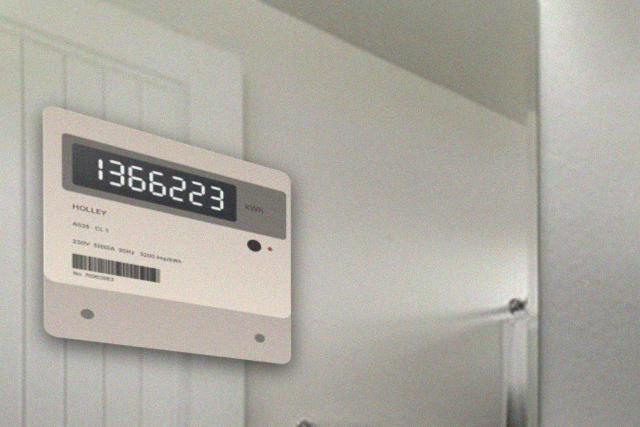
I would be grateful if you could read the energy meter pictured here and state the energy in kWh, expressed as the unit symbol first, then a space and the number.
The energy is kWh 1366223
